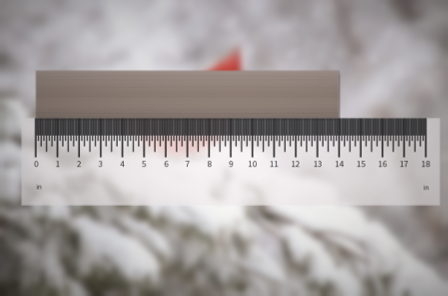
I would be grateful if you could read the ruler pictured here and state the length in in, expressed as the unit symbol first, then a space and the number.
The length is in 14
